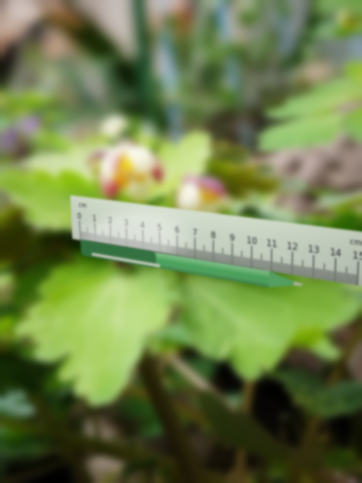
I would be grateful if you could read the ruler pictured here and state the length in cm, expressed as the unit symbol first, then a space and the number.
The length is cm 12.5
